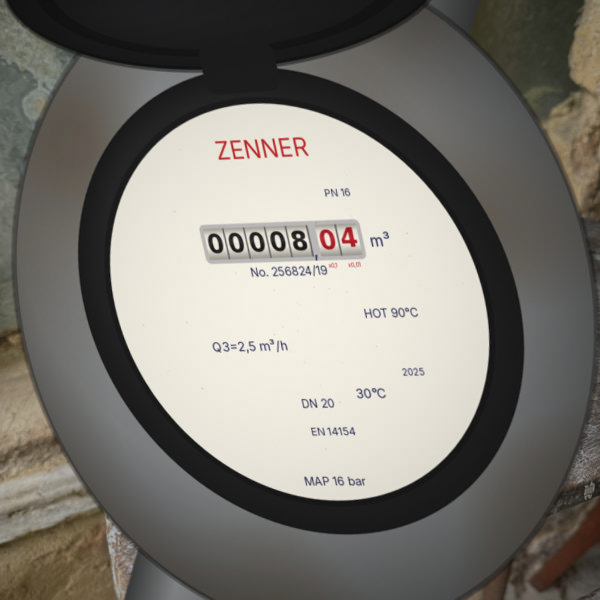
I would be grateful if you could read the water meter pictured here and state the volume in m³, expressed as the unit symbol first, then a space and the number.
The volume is m³ 8.04
